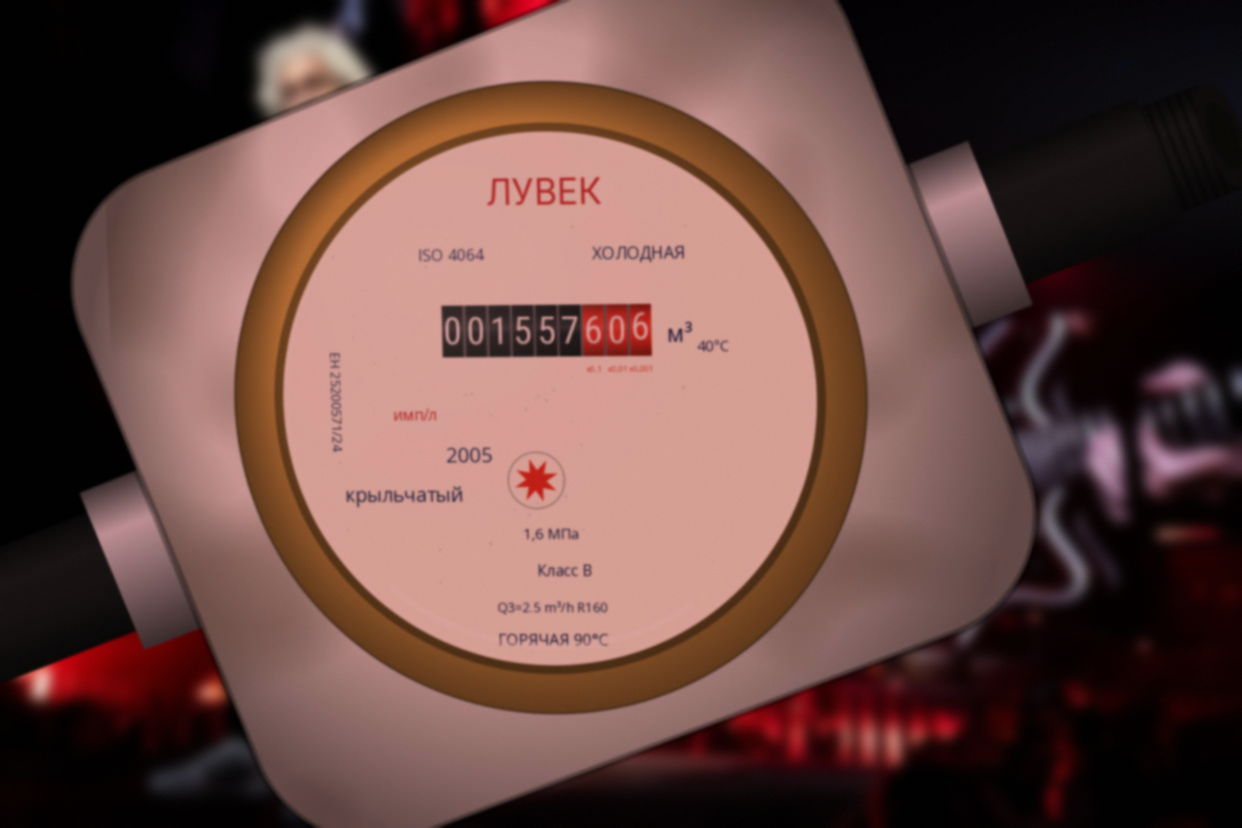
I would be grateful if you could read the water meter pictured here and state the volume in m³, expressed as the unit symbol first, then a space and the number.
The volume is m³ 1557.606
